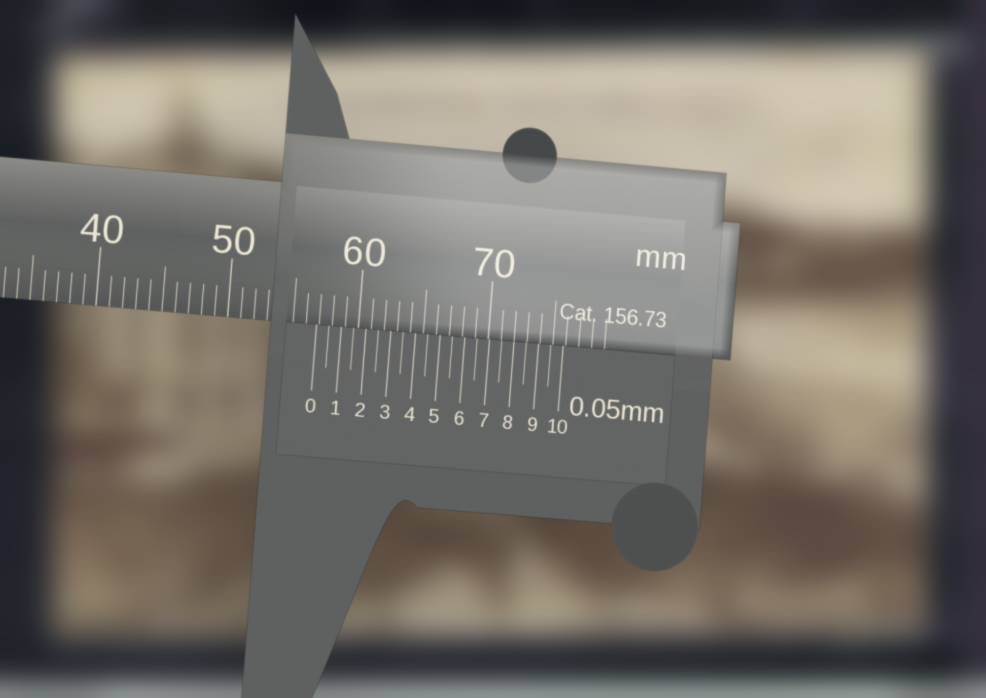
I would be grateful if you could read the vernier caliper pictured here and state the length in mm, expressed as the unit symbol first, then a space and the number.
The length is mm 56.8
